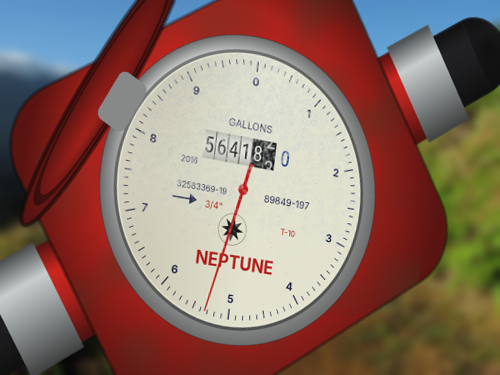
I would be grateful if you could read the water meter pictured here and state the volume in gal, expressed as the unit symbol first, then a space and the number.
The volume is gal 5641825.3
